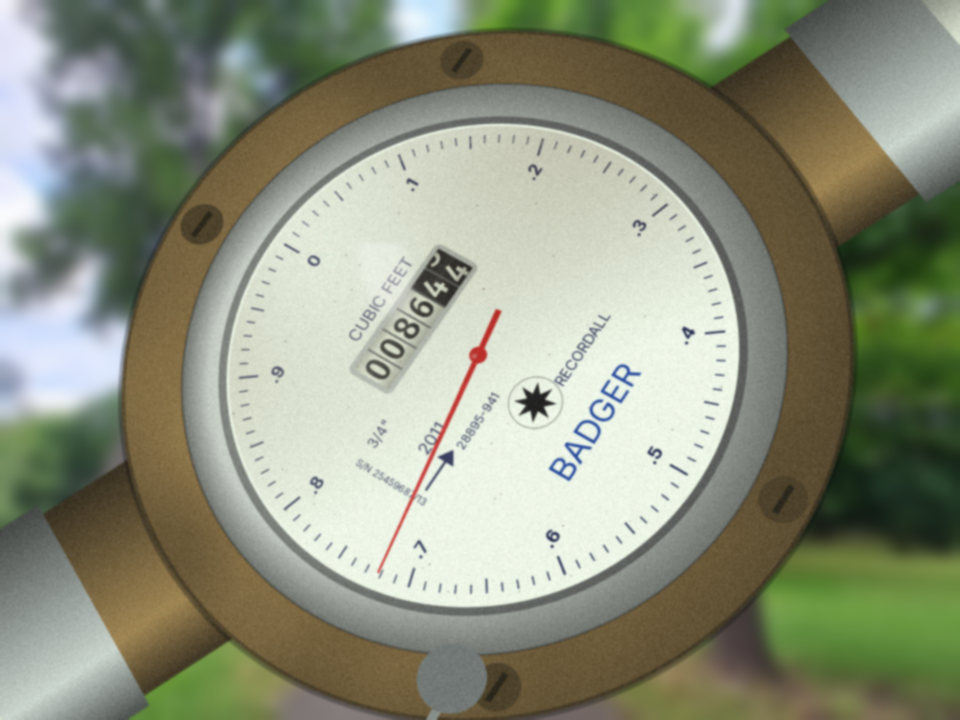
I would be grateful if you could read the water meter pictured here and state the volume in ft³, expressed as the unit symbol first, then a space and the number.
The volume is ft³ 8643.72
